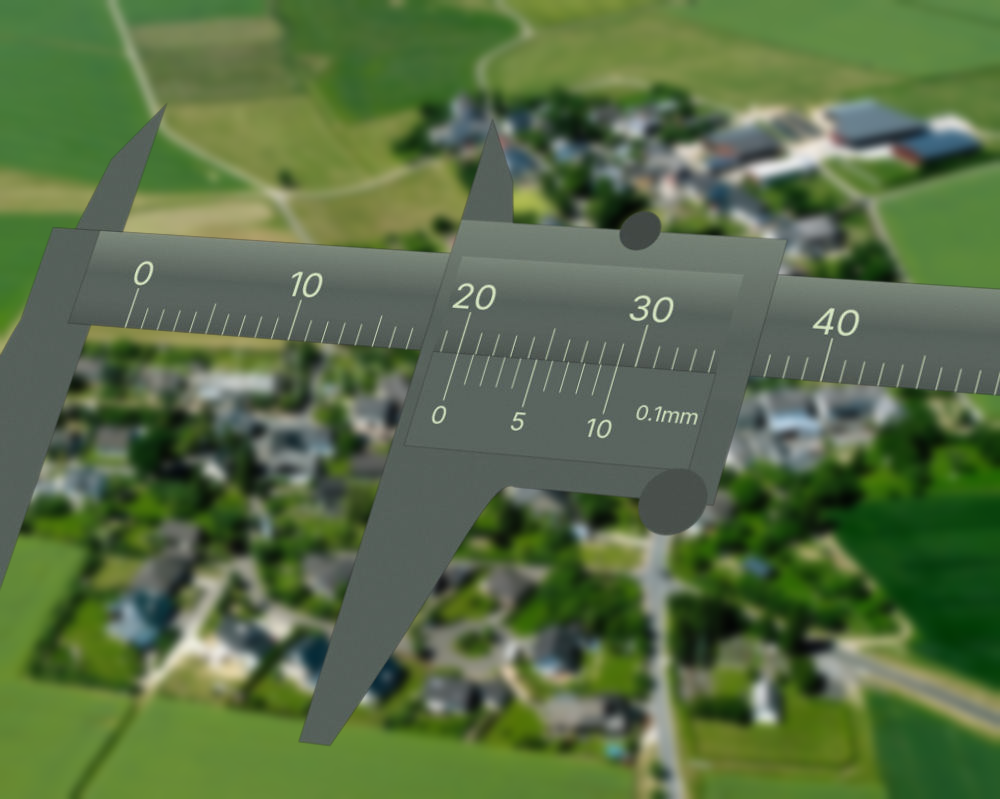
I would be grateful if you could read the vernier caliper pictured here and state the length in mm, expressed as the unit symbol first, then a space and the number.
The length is mm 20.0
